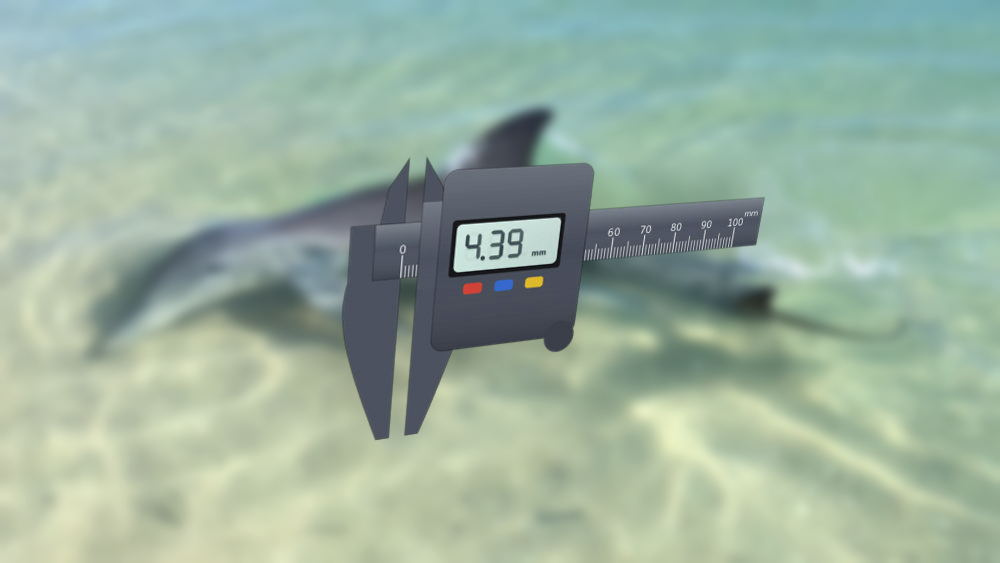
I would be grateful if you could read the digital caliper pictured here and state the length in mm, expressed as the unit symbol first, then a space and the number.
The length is mm 4.39
